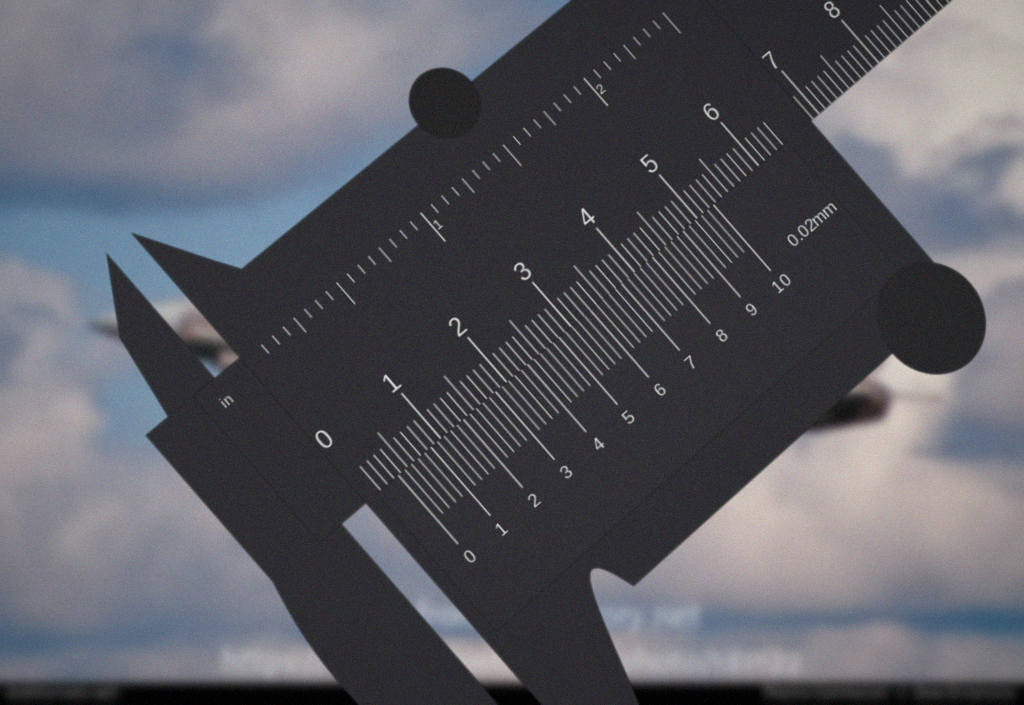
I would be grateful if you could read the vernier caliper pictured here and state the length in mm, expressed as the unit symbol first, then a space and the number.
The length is mm 3.6
